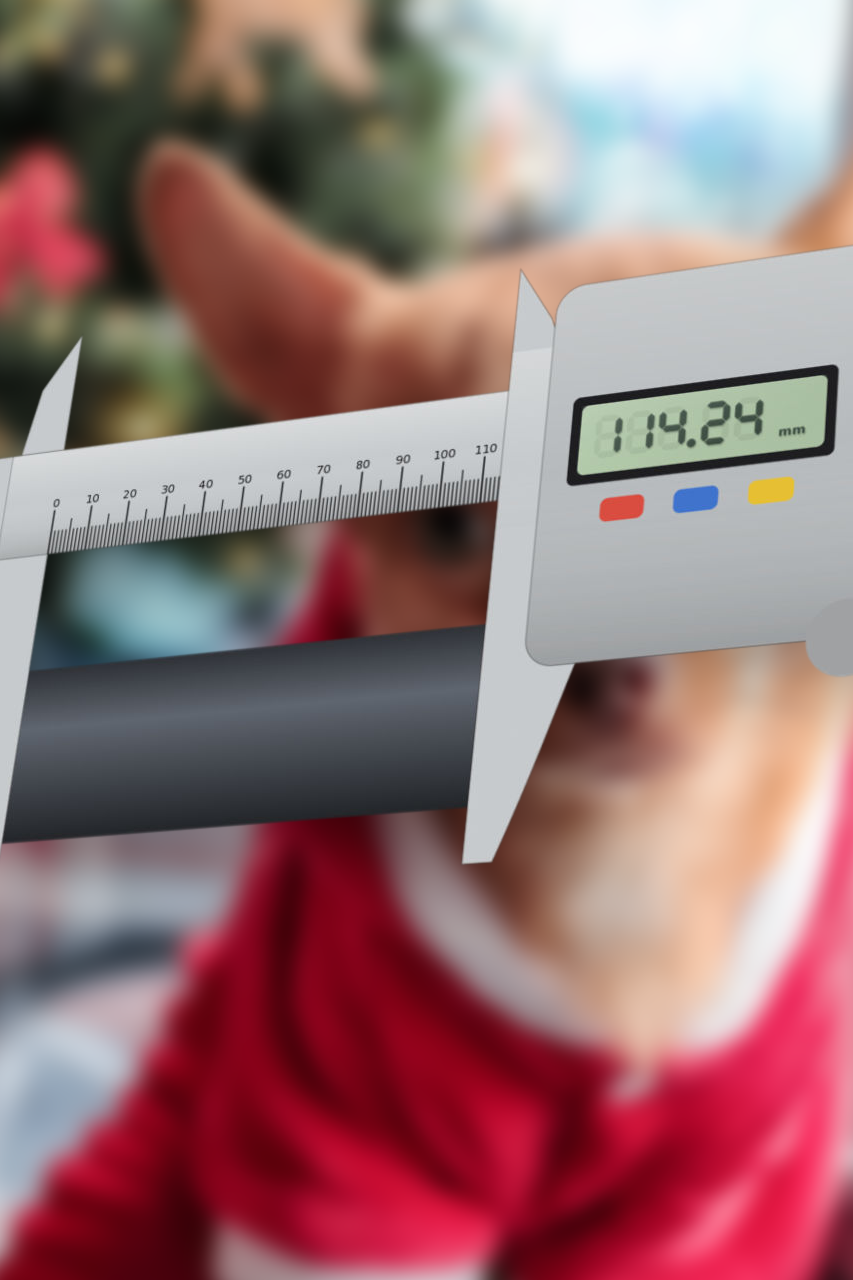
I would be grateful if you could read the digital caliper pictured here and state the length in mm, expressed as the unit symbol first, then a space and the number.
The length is mm 114.24
